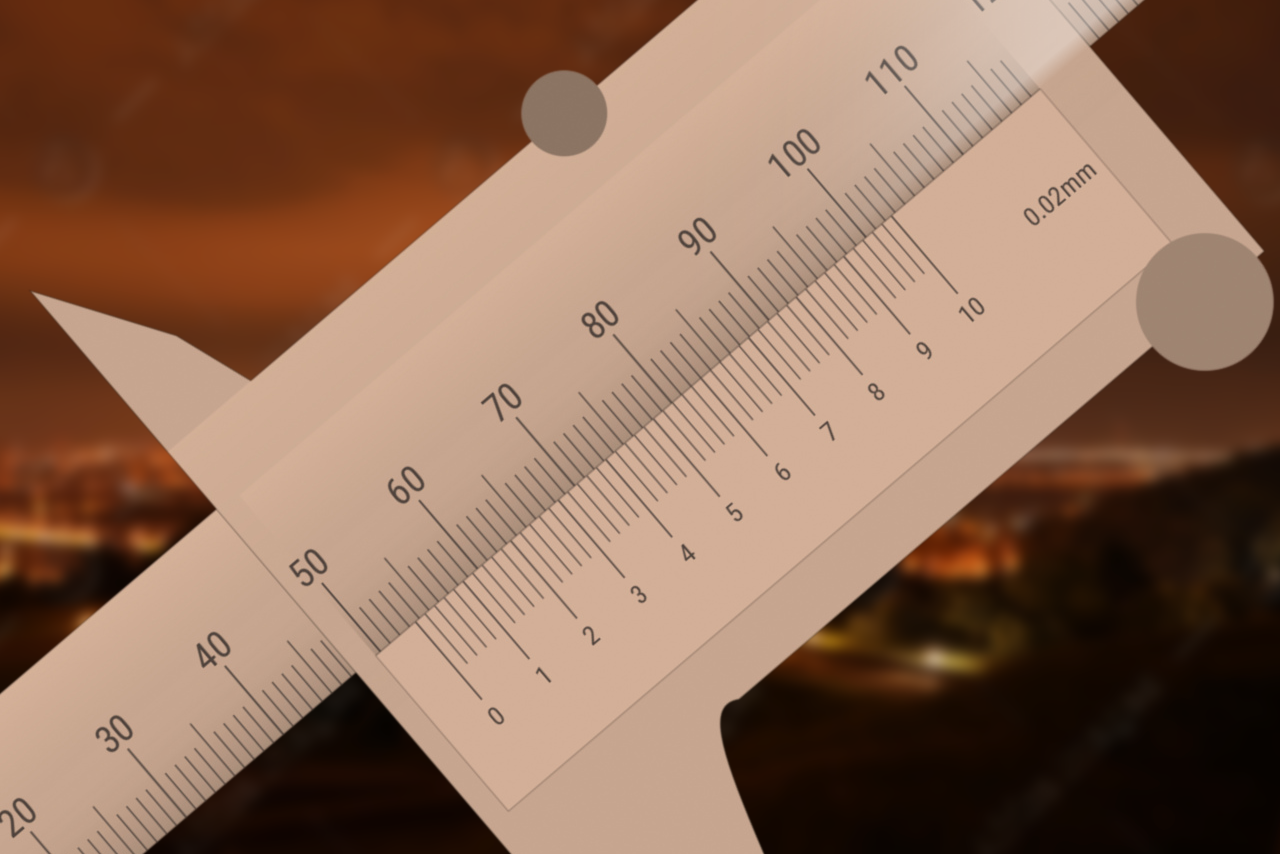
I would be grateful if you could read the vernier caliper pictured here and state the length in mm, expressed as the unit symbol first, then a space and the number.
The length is mm 53.6
